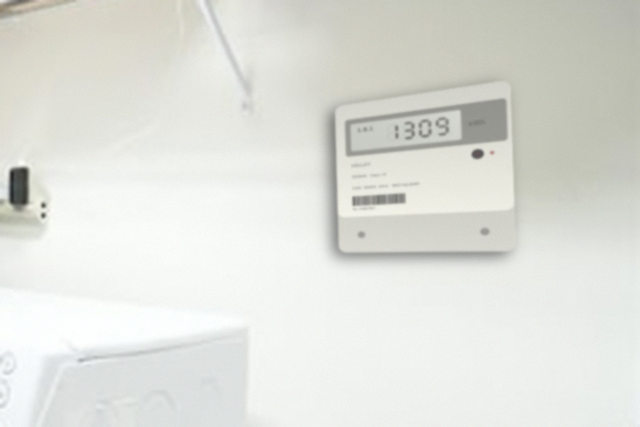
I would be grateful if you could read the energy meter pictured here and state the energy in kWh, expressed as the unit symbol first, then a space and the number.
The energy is kWh 1309
